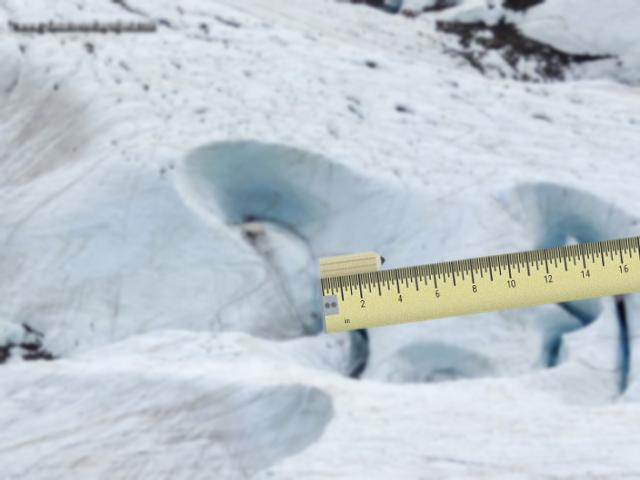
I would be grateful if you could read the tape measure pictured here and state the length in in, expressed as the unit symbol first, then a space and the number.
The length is in 3.5
